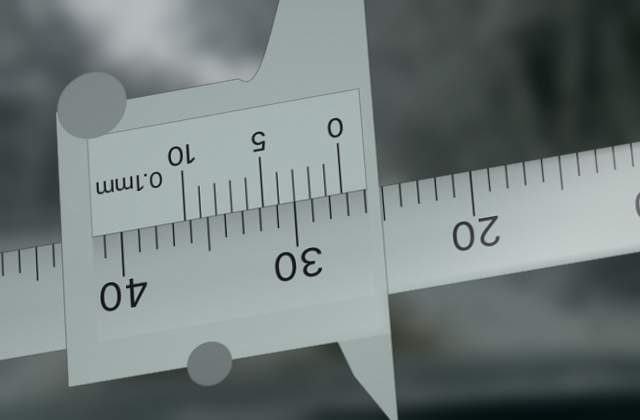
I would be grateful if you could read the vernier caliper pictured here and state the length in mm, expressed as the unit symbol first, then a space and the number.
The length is mm 27.3
